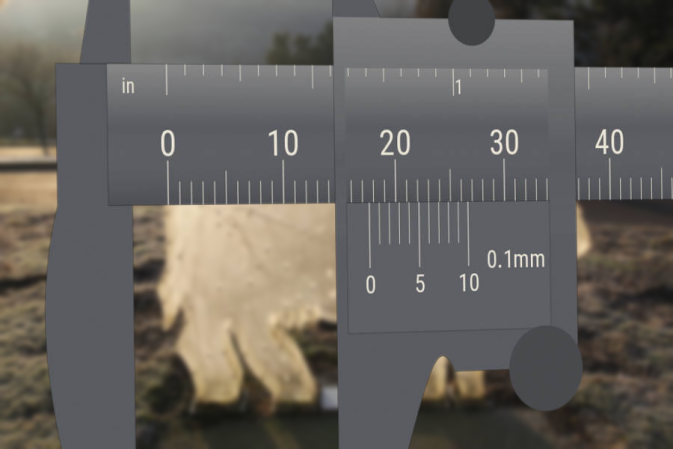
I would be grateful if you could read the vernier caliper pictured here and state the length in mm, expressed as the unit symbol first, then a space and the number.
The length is mm 17.6
